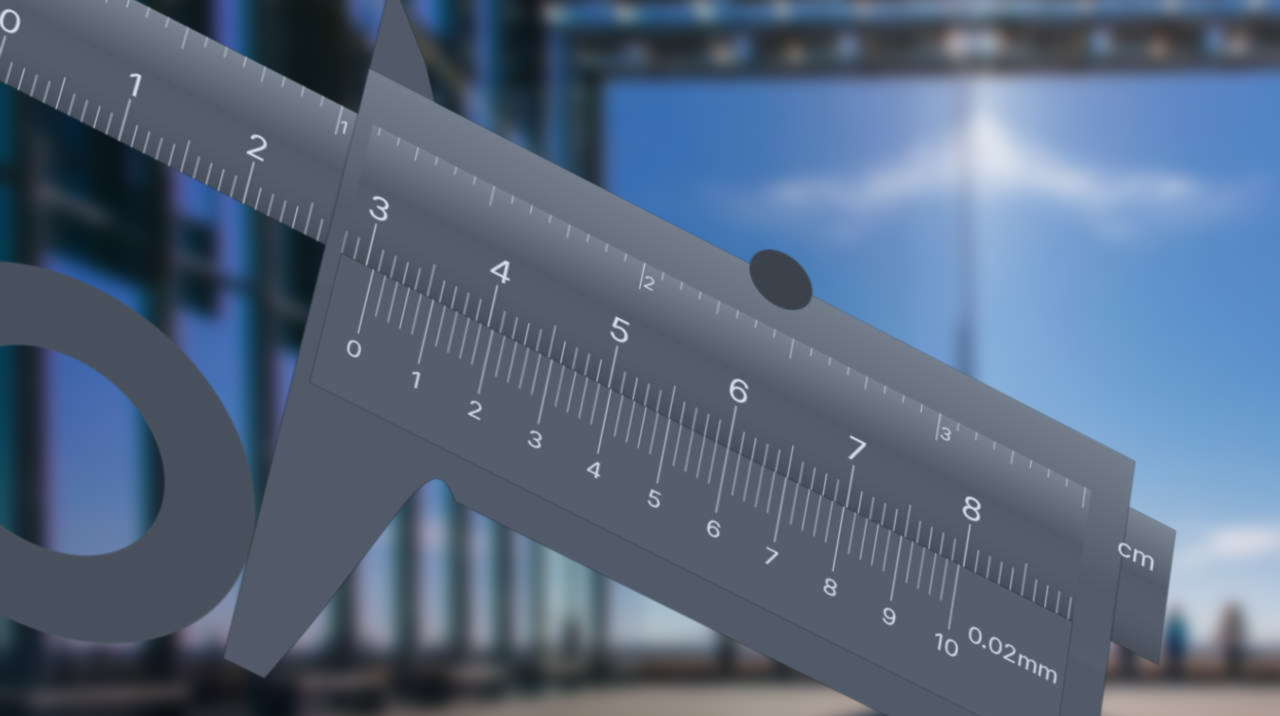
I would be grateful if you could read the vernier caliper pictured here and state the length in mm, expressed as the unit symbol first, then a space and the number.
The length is mm 30.6
